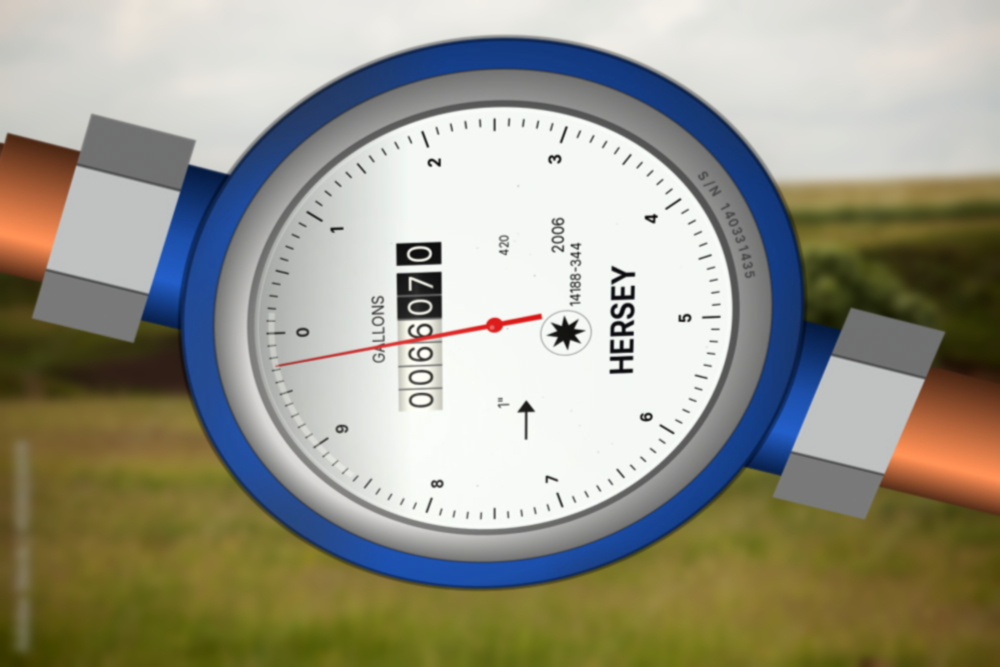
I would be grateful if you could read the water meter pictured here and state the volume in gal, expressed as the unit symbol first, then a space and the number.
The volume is gal 66069.7
